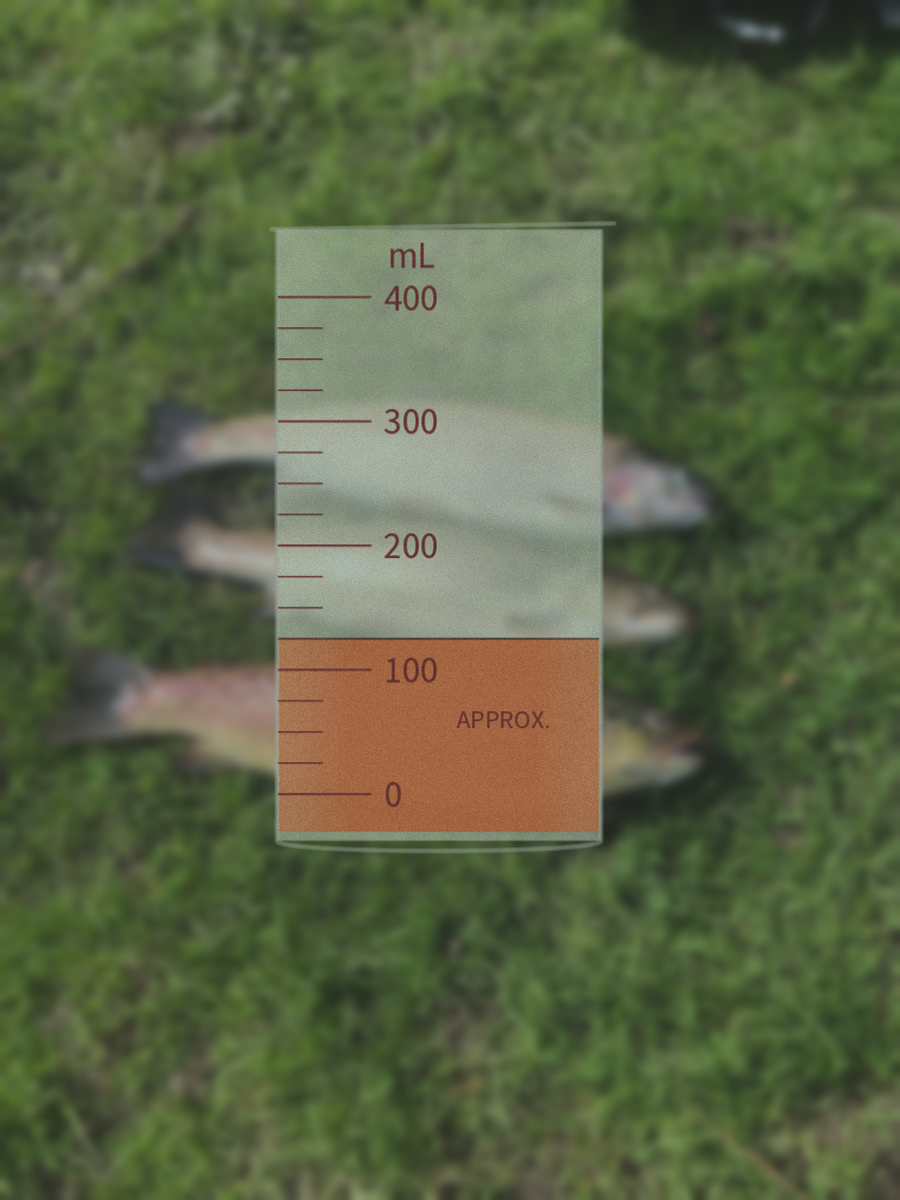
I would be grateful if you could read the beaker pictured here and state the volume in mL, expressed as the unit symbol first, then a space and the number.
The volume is mL 125
